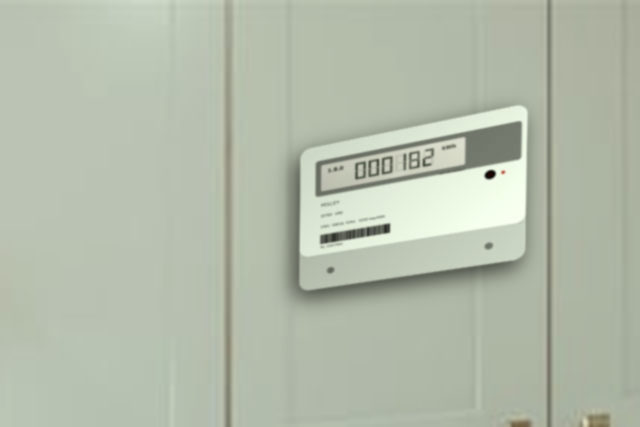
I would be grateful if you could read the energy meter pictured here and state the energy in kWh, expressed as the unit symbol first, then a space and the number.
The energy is kWh 182
